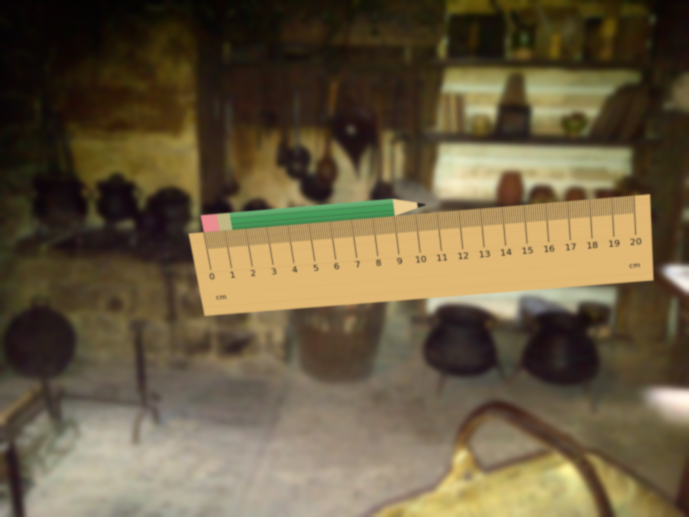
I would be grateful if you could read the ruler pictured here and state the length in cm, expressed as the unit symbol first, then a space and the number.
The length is cm 10.5
